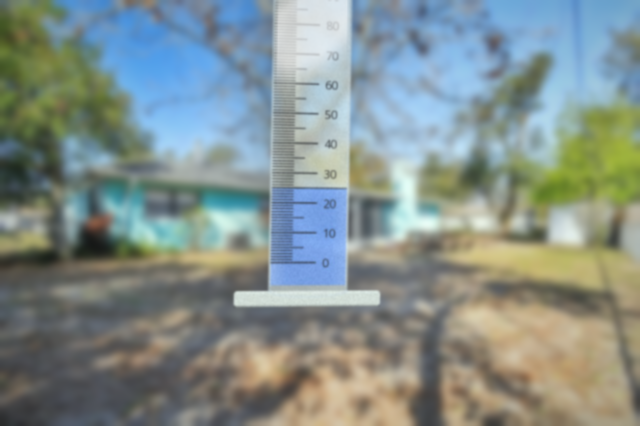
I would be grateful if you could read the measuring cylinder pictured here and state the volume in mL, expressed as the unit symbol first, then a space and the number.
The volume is mL 25
